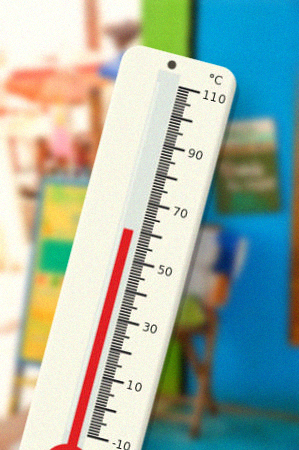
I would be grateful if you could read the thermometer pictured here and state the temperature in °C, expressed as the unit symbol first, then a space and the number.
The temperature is °C 60
